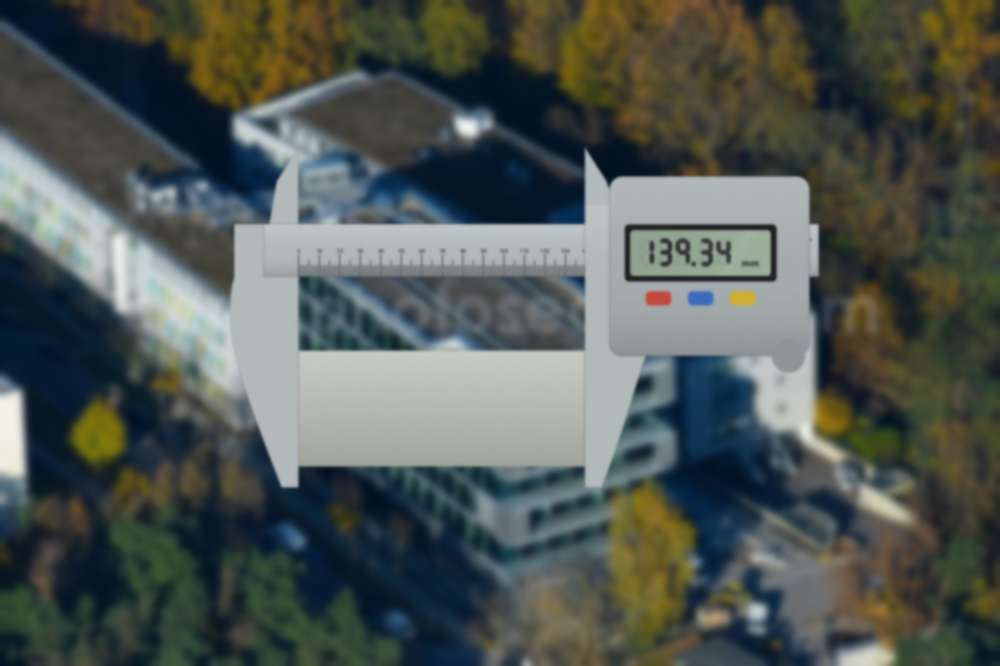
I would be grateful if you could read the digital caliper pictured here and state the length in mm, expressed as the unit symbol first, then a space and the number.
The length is mm 139.34
